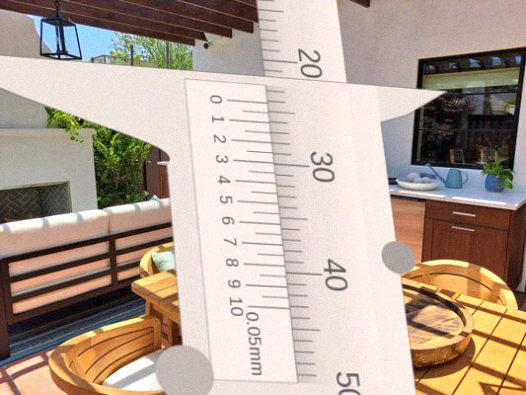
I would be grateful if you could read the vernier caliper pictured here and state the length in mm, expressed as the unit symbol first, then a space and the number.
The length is mm 24.2
